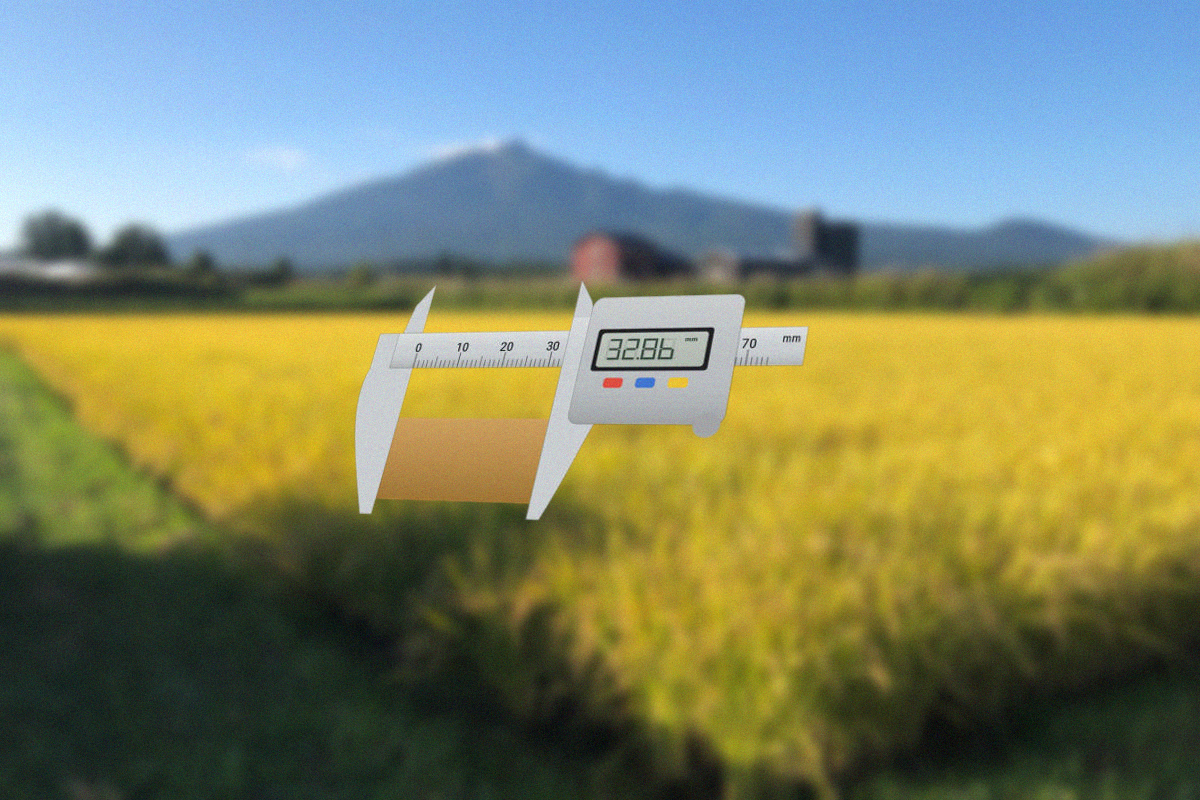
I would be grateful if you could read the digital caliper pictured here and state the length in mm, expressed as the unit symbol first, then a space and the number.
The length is mm 32.86
